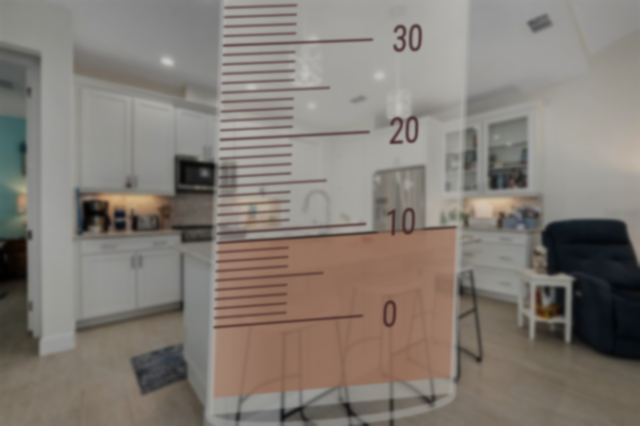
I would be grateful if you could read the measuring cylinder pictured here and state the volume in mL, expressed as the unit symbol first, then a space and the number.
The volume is mL 9
